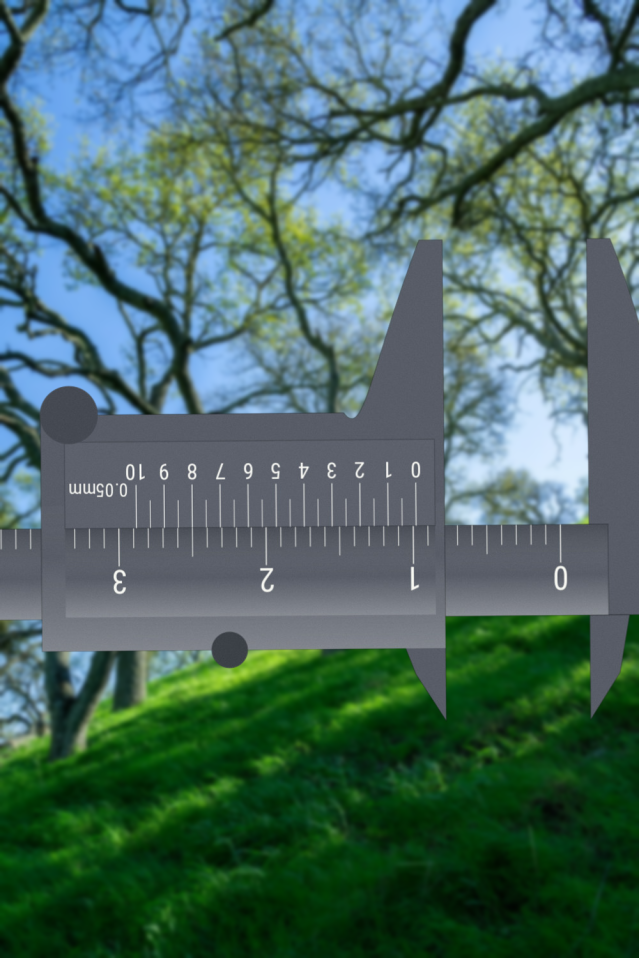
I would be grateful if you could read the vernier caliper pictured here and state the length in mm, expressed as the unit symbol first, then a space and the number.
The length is mm 9.8
